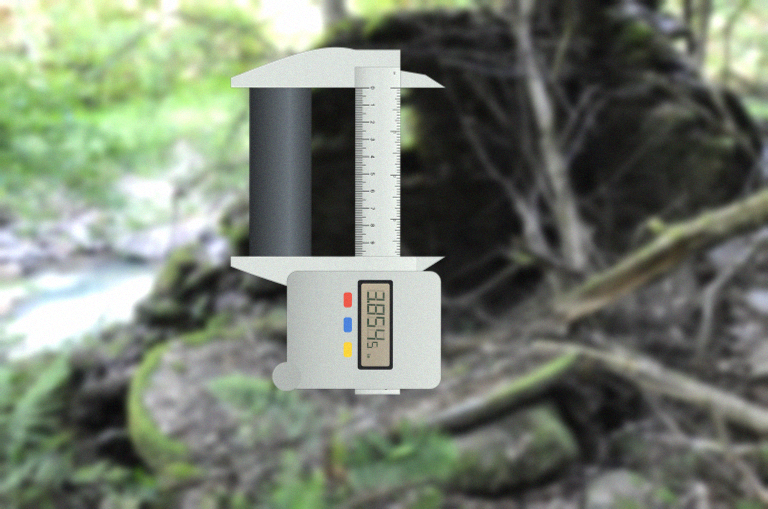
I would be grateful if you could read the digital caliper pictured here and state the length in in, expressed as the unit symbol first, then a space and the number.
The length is in 3.8545
